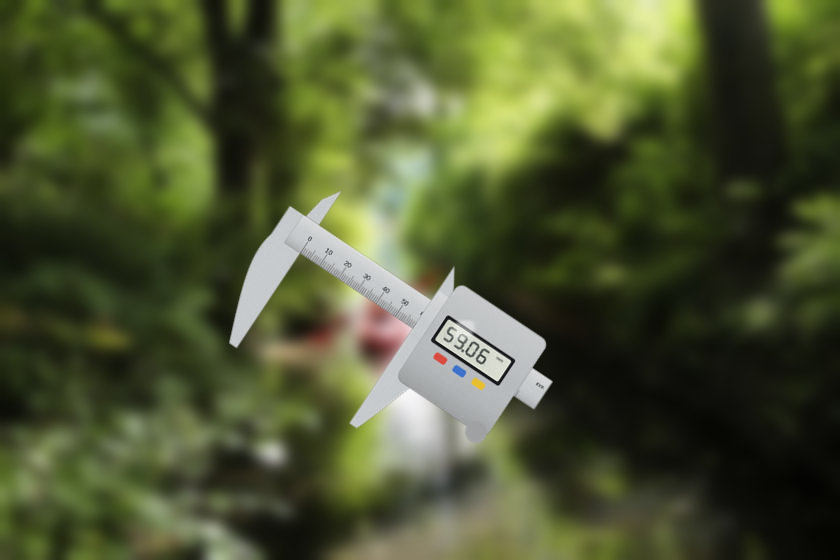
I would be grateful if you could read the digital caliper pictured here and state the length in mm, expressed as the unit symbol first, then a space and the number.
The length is mm 59.06
